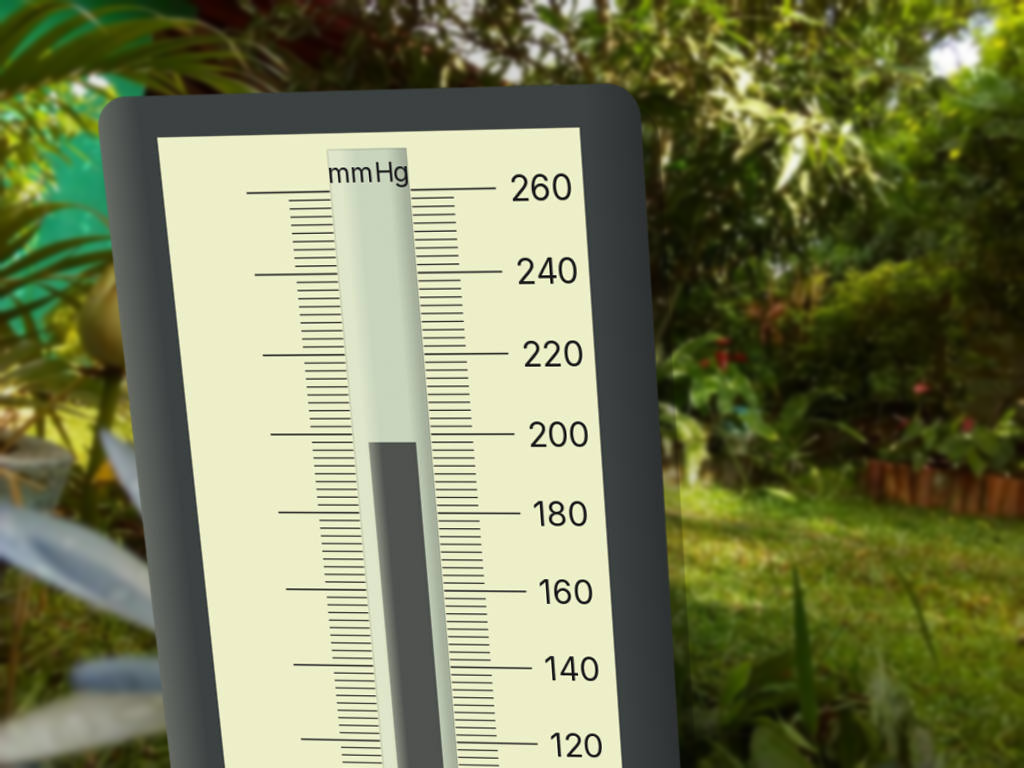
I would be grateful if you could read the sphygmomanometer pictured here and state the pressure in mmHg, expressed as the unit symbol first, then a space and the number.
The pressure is mmHg 198
